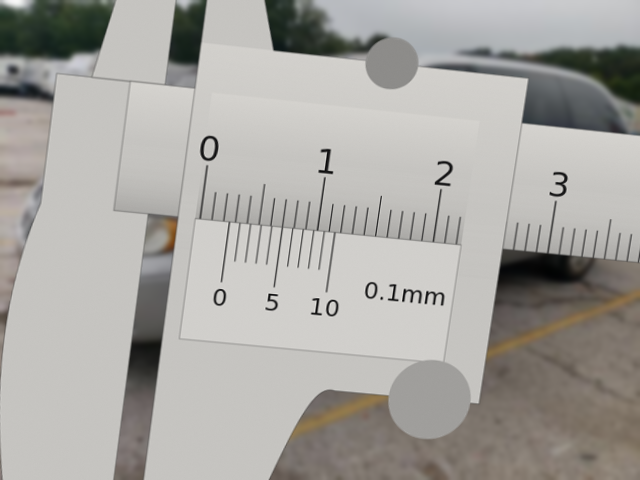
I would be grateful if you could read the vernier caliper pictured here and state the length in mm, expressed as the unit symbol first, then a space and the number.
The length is mm 2.5
